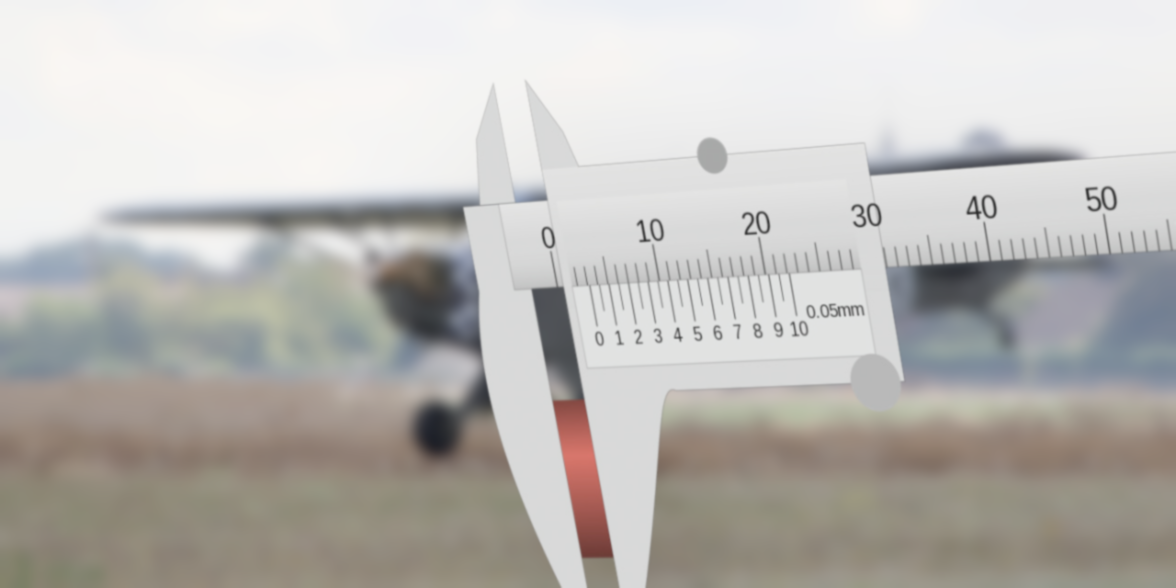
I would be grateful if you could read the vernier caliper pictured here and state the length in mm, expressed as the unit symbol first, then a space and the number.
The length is mm 3.2
